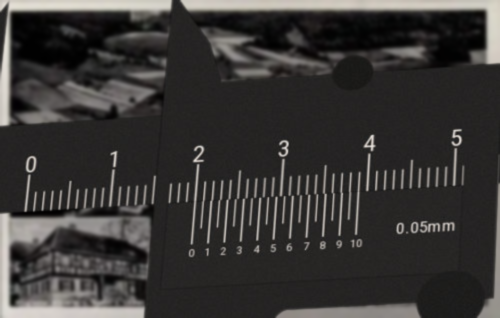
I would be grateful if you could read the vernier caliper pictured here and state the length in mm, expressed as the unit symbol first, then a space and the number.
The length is mm 20.0
